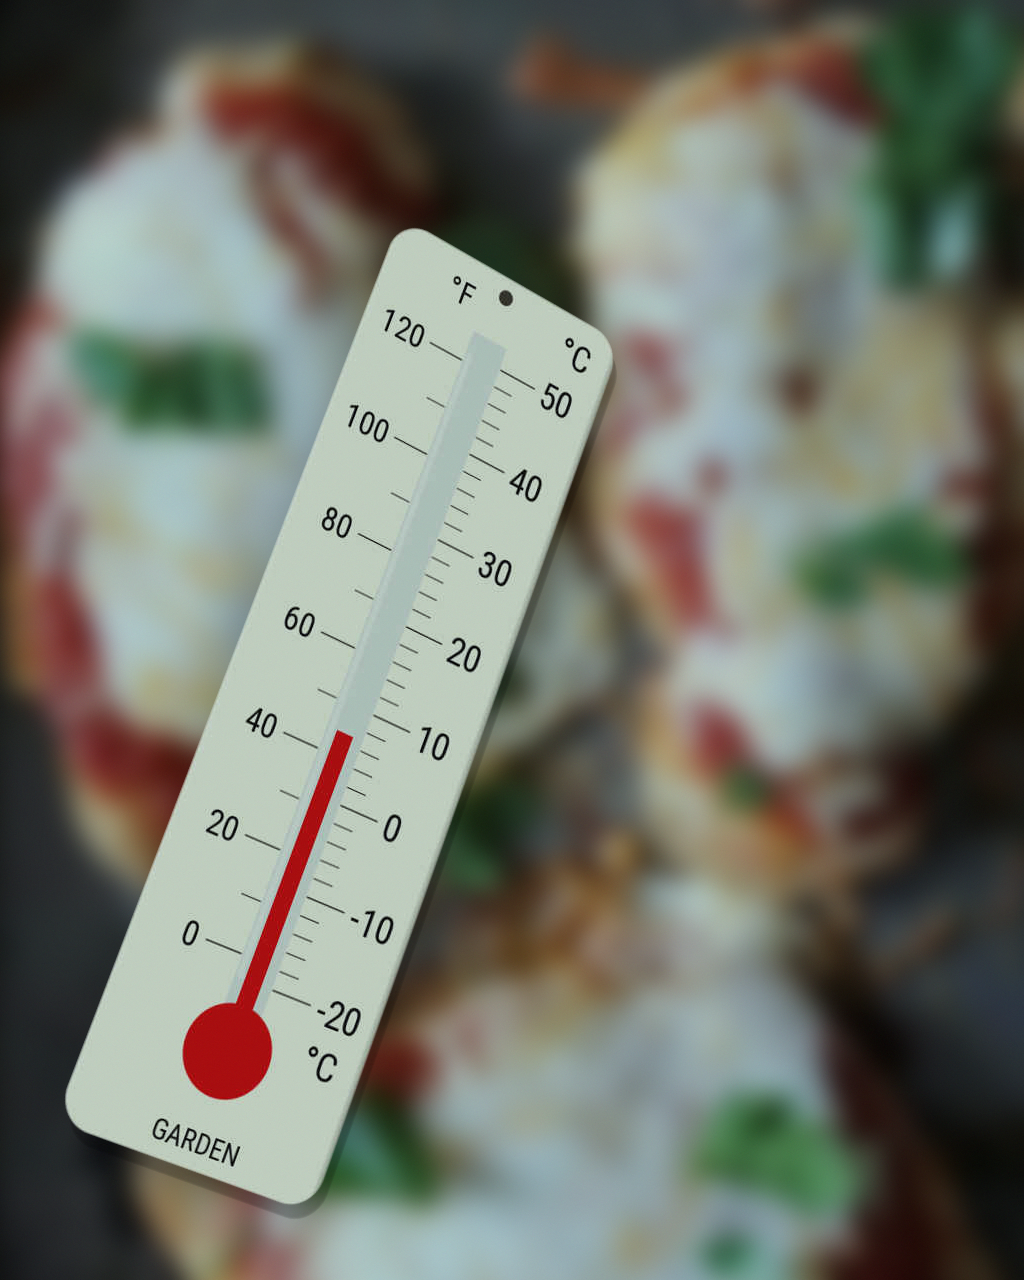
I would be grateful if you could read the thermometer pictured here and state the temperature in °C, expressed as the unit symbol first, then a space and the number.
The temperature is °C 7
